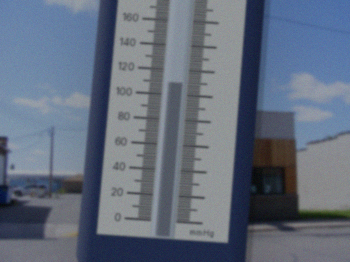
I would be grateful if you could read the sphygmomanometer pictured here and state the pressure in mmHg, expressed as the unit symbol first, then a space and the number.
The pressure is mmHg 110
